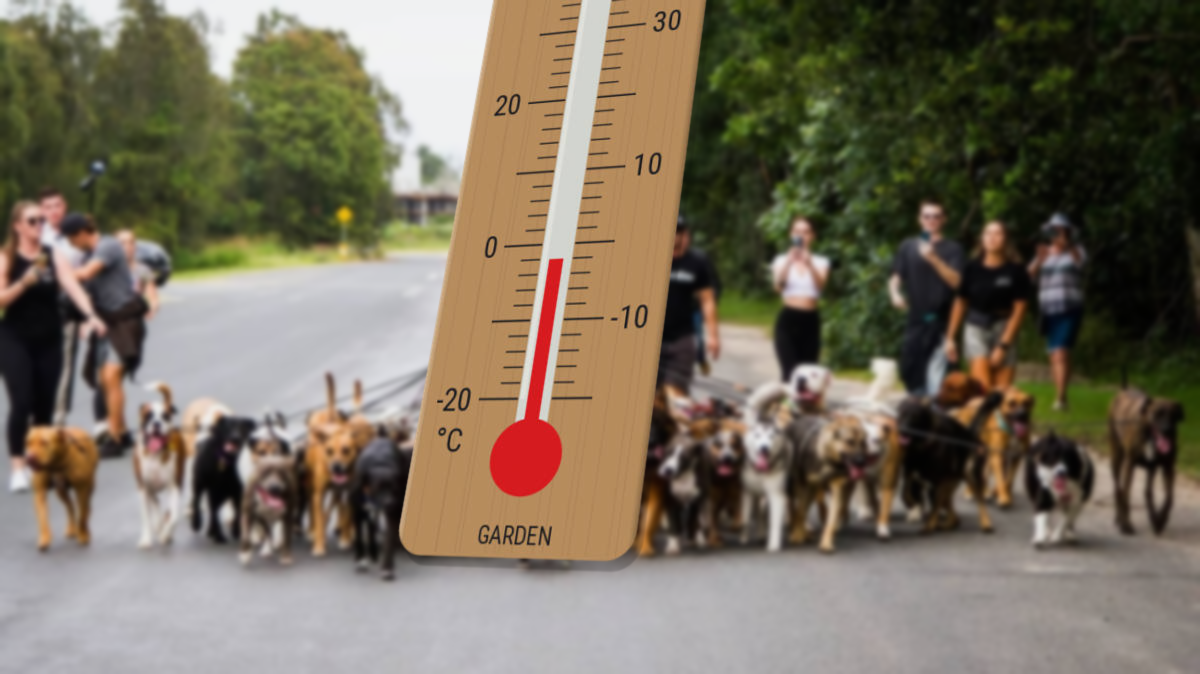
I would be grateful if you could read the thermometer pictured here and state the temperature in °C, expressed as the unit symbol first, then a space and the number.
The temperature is °C -2
